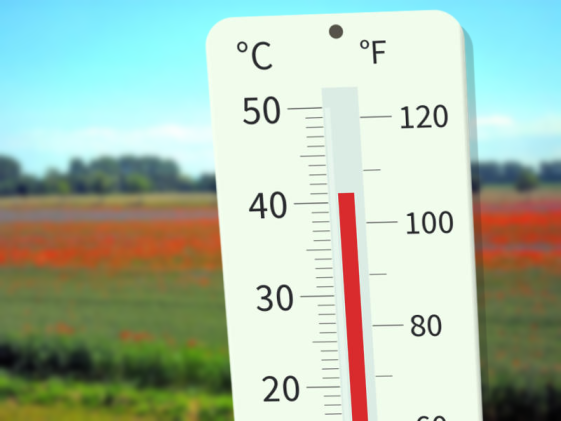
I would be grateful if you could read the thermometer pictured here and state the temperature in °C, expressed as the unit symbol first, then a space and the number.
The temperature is °C 41
